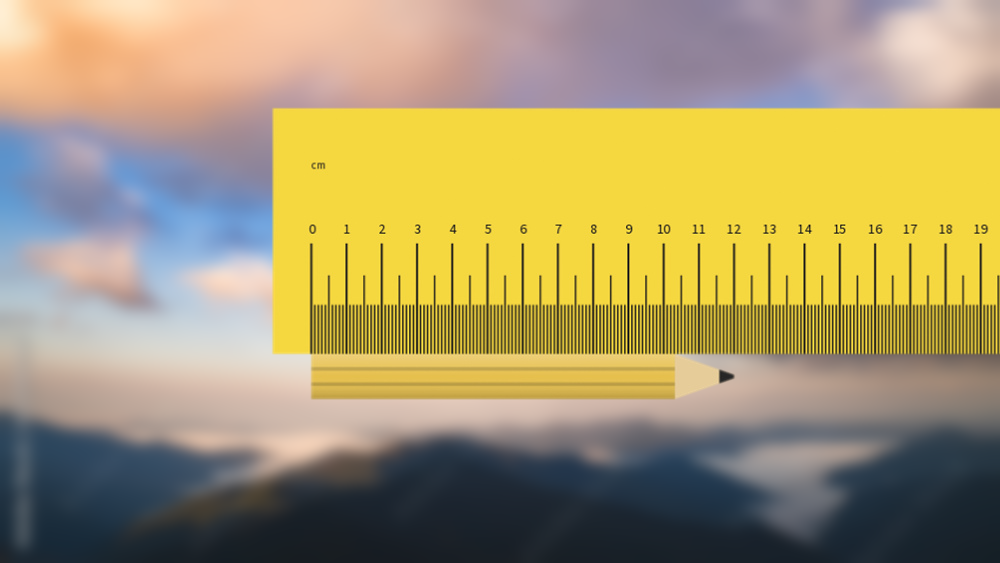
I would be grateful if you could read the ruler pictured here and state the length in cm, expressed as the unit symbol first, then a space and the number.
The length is cm 12
